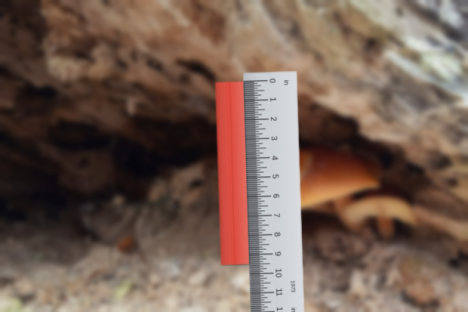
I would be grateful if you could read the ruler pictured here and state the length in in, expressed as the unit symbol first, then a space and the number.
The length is in 9.5
